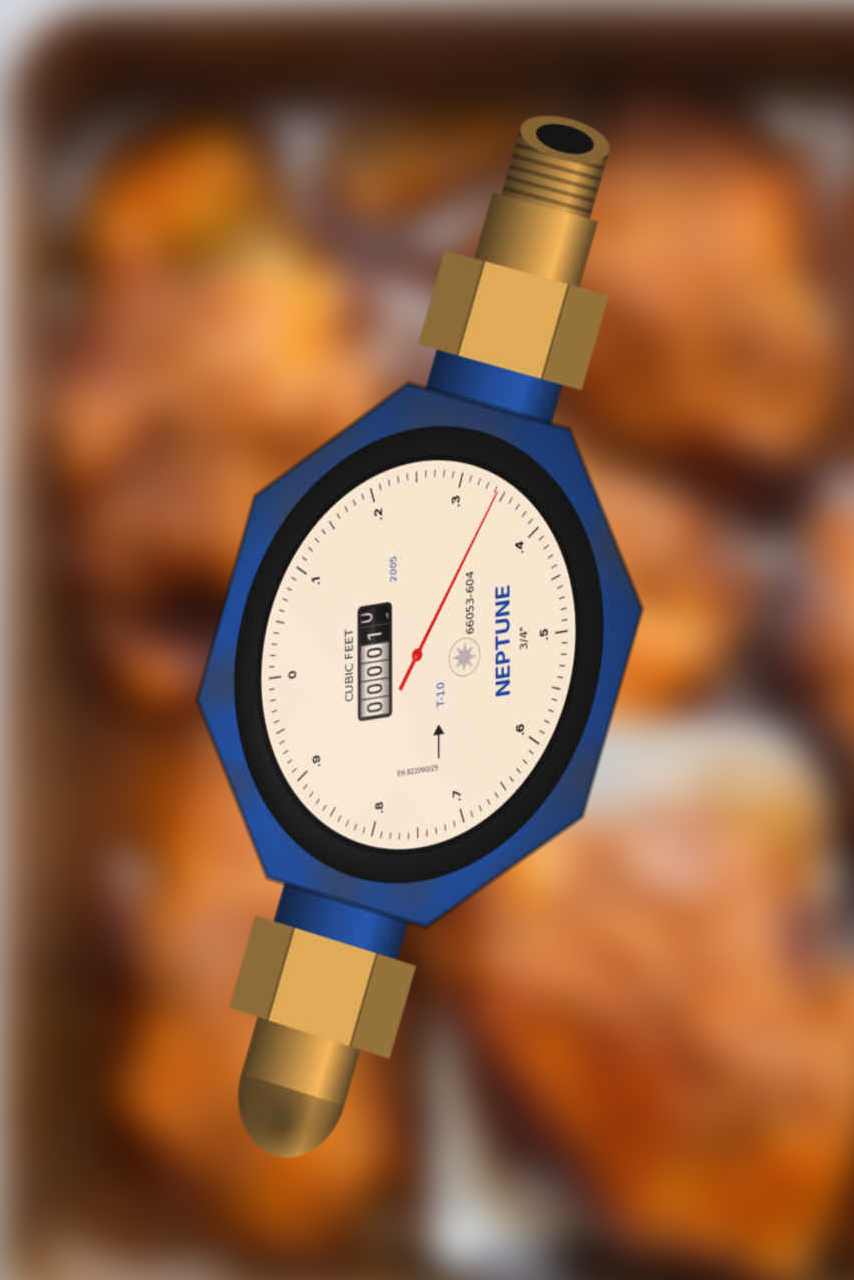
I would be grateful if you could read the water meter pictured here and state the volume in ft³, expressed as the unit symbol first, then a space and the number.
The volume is ft³ 10.34
